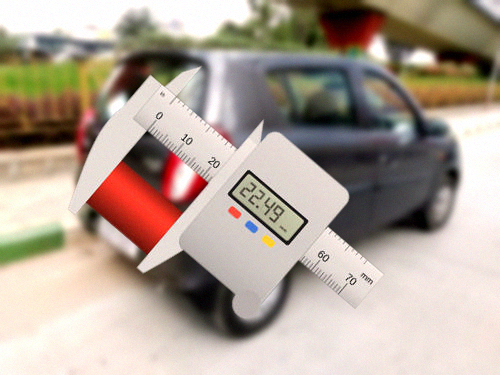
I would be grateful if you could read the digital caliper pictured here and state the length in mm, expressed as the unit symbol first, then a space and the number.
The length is mm 22.49
